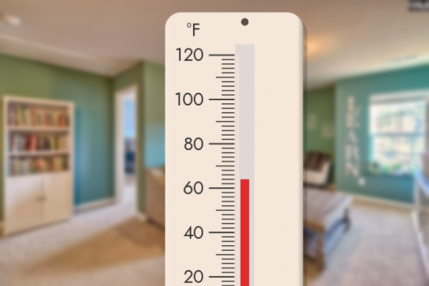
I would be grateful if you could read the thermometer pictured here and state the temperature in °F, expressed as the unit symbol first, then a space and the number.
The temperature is °F 64
